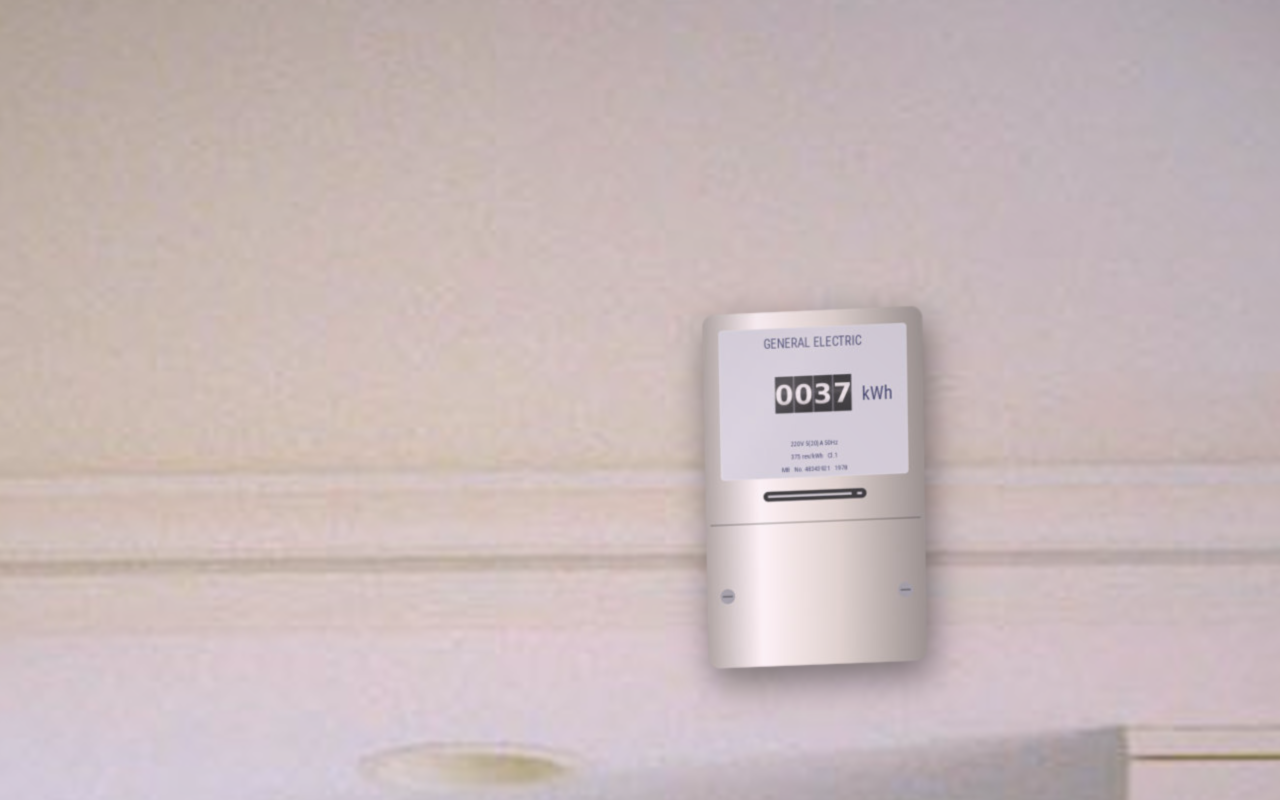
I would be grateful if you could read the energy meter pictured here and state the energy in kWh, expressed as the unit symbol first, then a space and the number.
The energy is kWh 37
